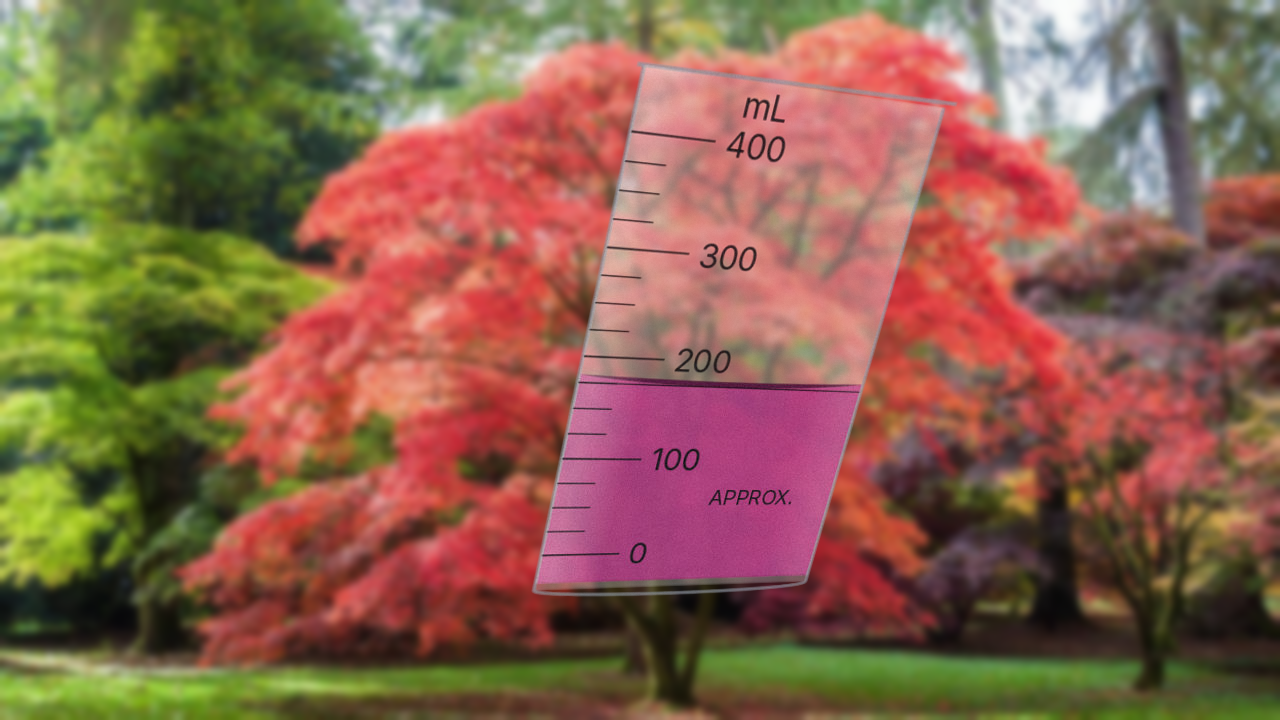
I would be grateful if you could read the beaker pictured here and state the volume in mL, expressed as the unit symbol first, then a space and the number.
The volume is mL 175
